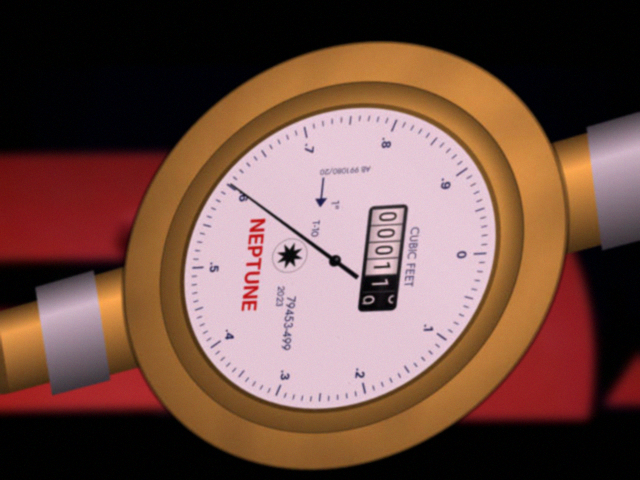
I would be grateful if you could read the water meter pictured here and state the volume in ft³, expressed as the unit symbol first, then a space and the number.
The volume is ft³ 118.60
